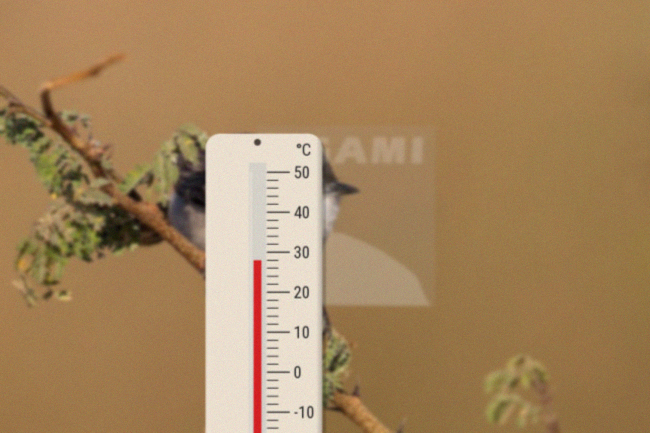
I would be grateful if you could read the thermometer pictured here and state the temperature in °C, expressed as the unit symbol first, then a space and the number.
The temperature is °C 28
